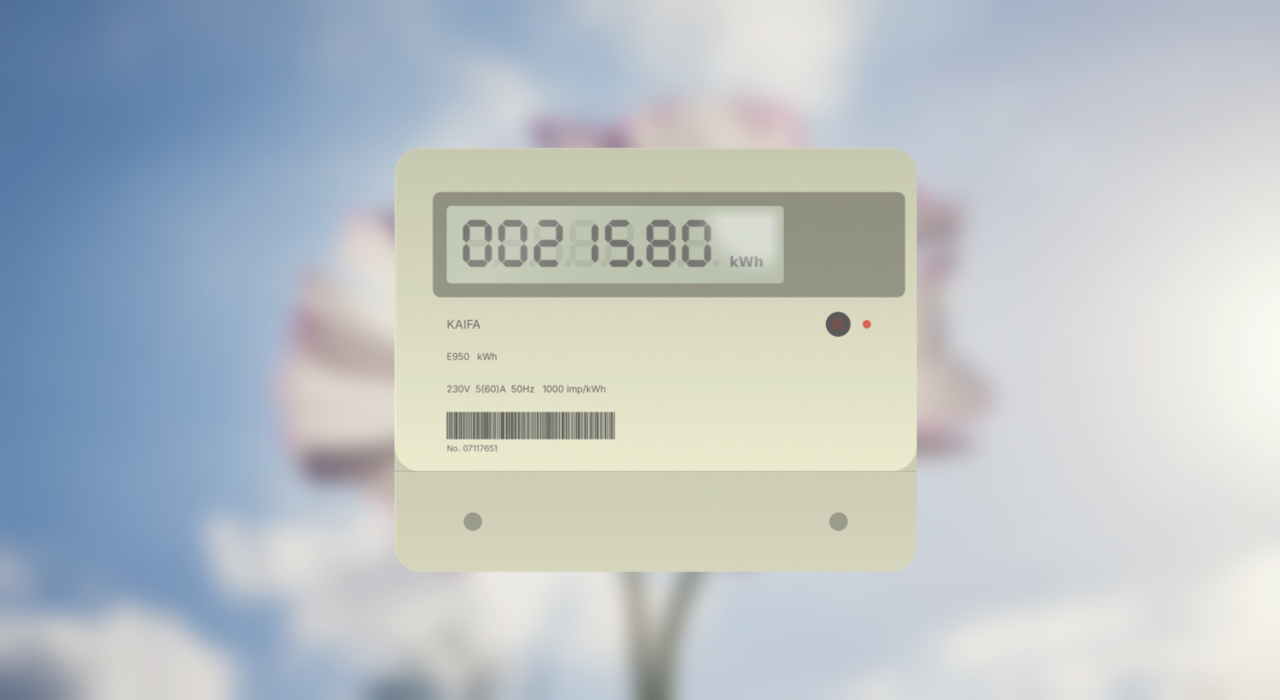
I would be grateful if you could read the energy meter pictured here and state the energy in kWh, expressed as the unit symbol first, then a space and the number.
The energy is kWh 215.80
